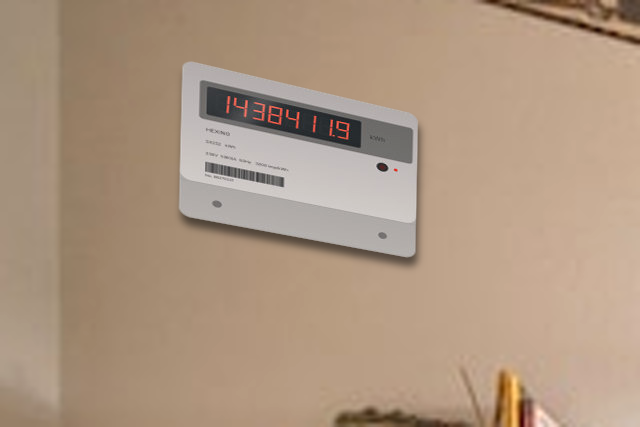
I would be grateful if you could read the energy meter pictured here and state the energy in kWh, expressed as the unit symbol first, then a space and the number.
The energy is kWh 1438411.9
